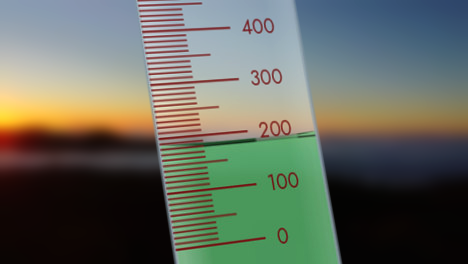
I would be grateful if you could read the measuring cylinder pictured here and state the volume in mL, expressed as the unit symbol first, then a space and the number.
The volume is mL 180
